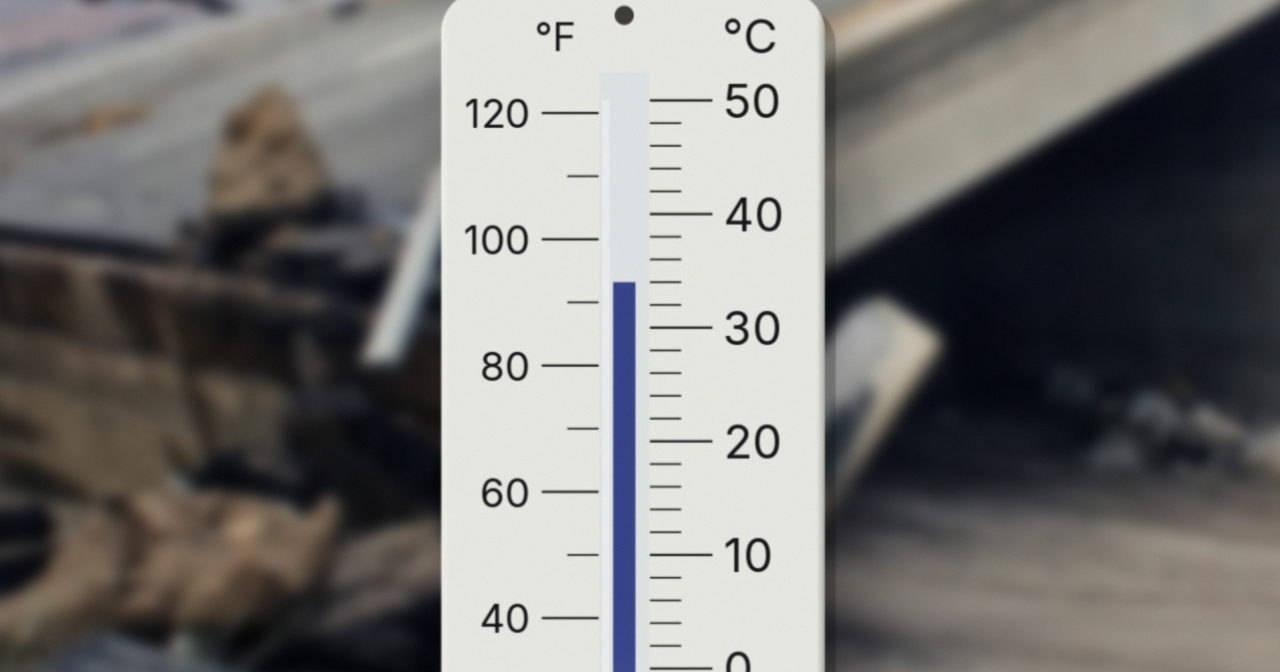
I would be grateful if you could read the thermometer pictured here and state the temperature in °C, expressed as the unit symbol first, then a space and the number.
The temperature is °C 34
